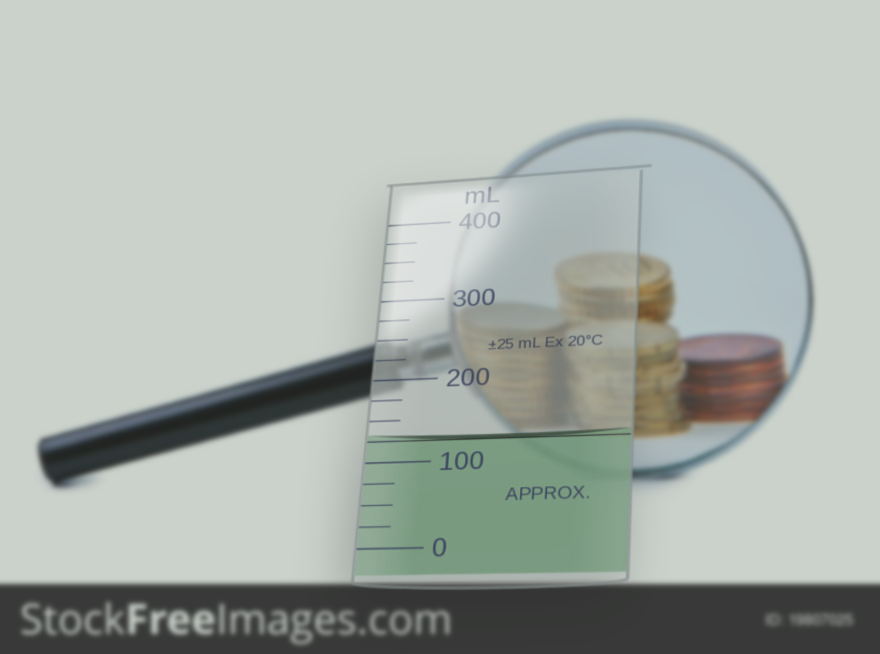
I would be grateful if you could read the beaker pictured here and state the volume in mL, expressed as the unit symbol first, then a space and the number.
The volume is mL 125
